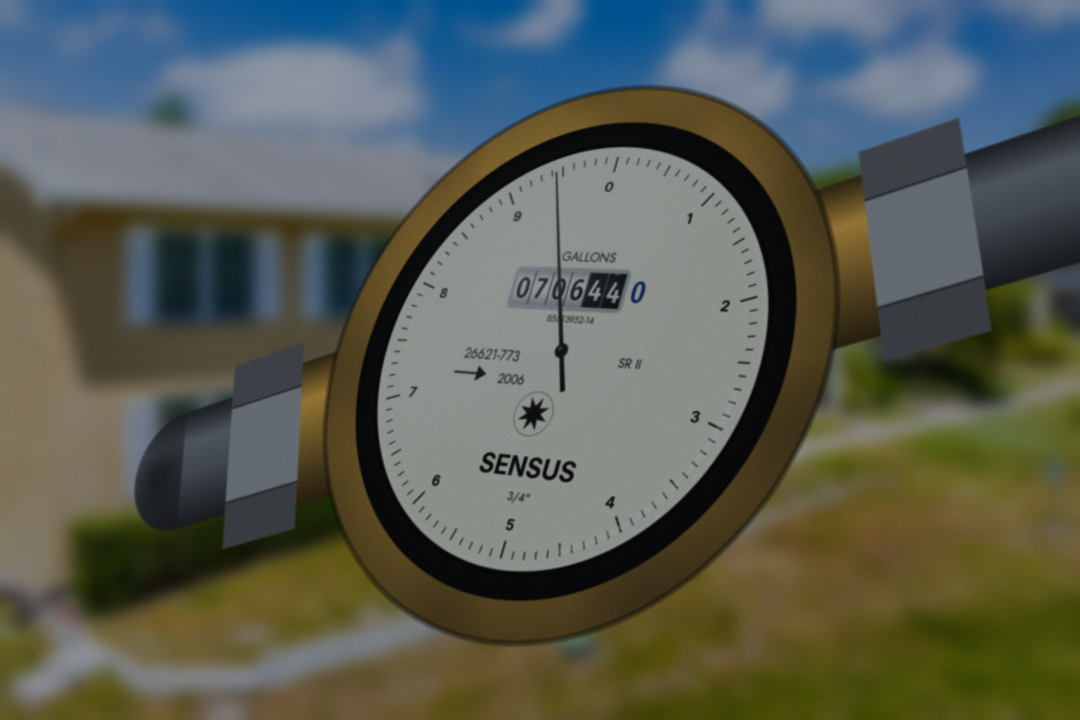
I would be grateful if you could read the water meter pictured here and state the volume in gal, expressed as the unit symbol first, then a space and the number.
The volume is gal 706439.4
